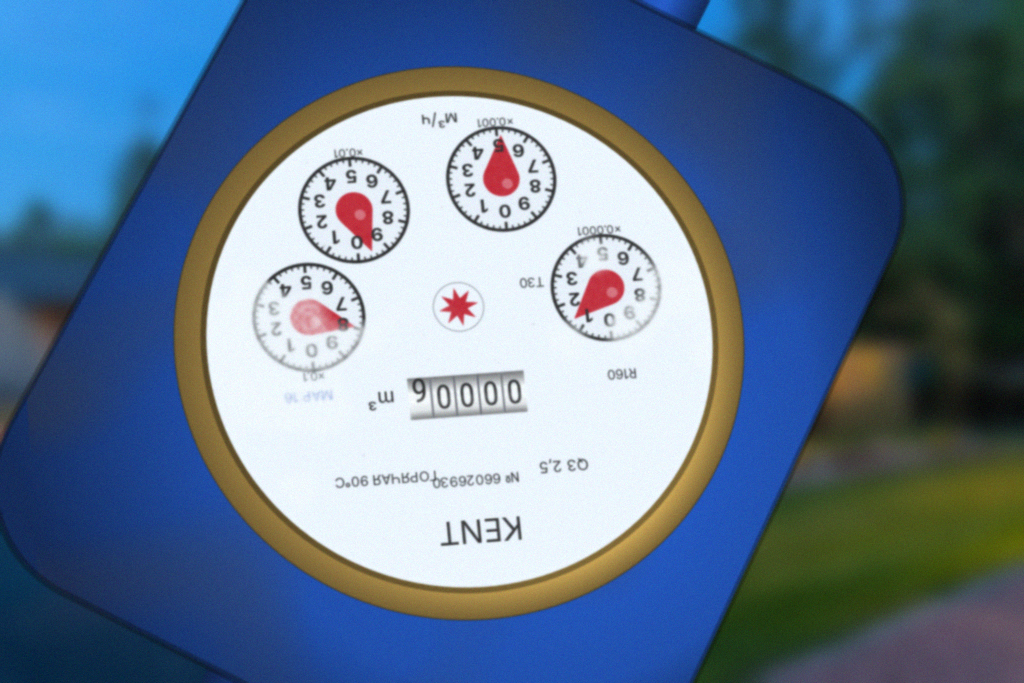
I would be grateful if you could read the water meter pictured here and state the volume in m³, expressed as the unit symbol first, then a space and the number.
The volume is m³ 5.7951
